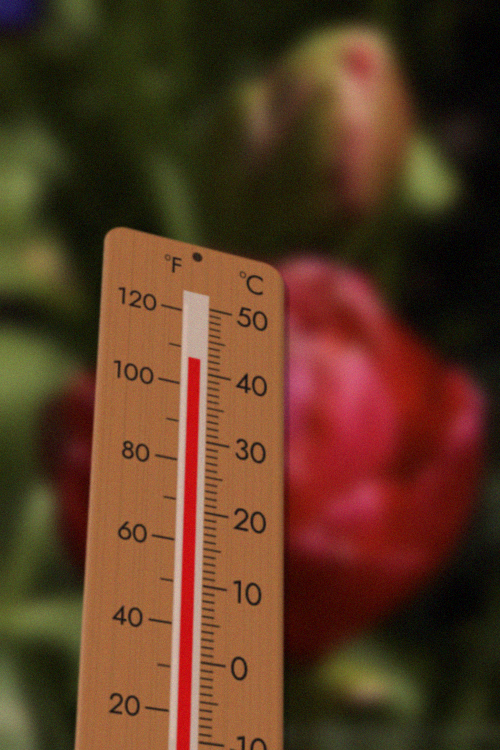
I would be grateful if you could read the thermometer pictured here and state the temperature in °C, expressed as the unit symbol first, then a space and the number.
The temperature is °C 42
